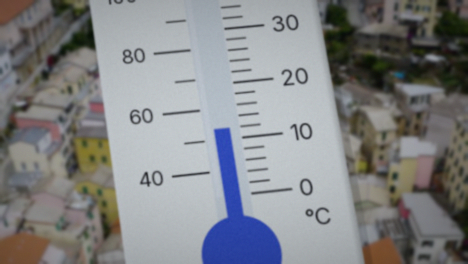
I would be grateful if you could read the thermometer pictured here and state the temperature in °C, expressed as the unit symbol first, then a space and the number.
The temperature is °C 12
